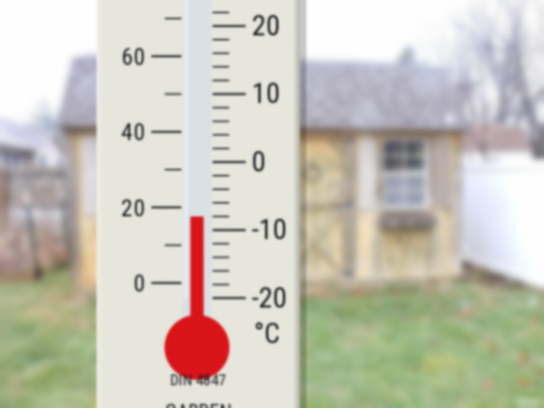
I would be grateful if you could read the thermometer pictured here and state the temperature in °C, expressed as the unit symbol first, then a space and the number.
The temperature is °C -8
